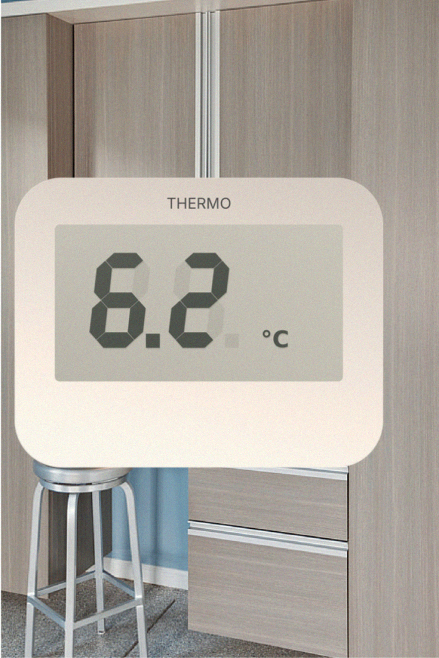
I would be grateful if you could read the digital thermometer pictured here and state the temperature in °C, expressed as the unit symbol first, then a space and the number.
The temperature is °C 6.2
